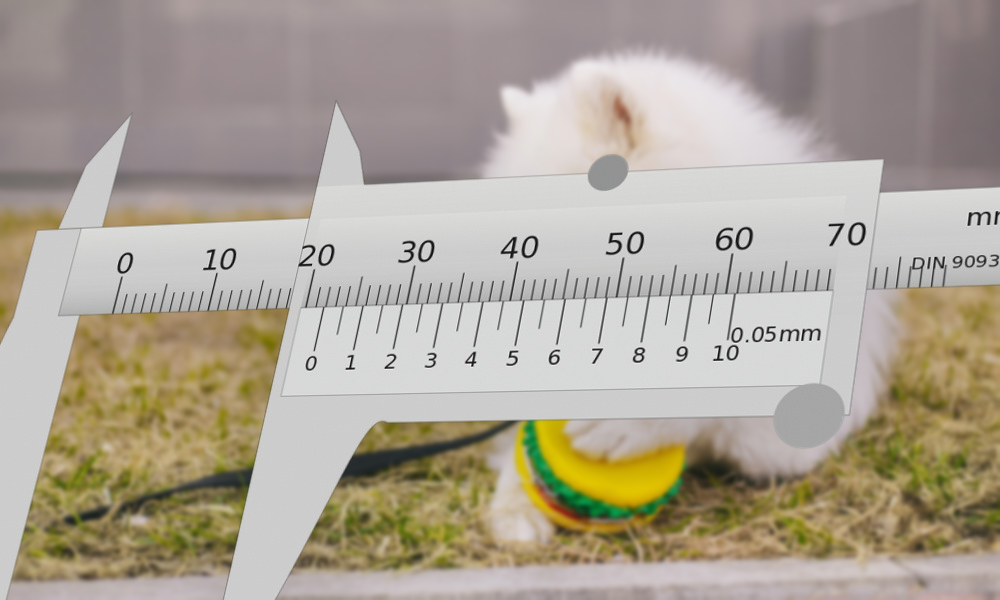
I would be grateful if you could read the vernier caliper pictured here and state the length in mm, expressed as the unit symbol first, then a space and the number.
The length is mm 21.8
